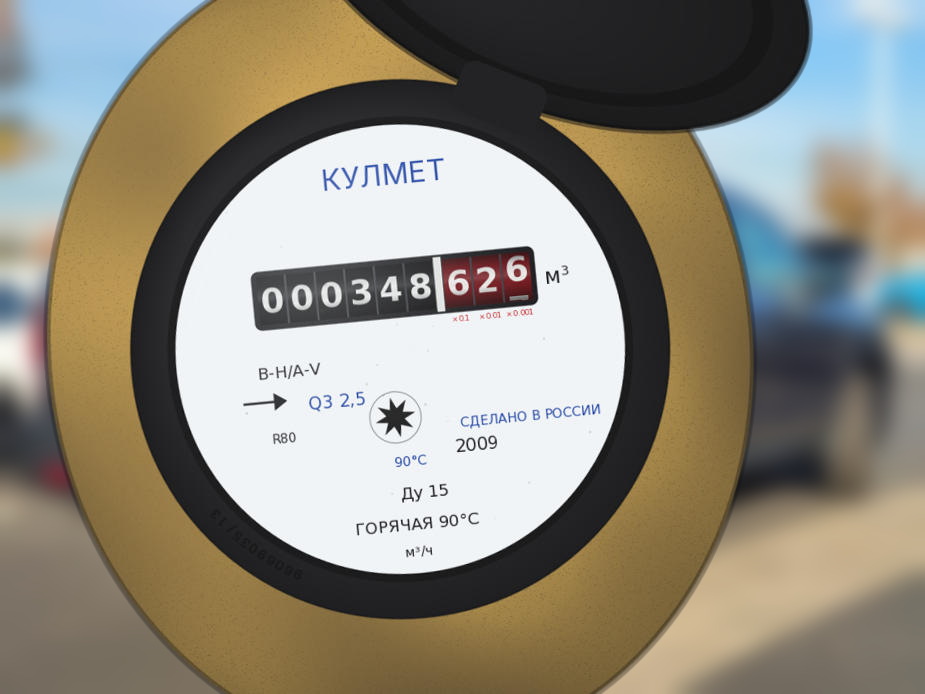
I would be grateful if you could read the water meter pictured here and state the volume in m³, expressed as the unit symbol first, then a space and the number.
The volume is m³ 348.626
